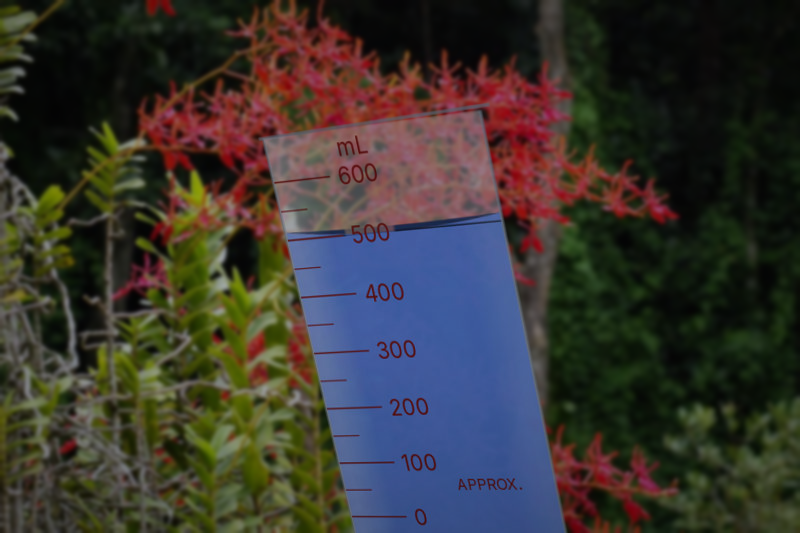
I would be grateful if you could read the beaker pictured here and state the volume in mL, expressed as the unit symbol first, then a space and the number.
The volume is mL 500
